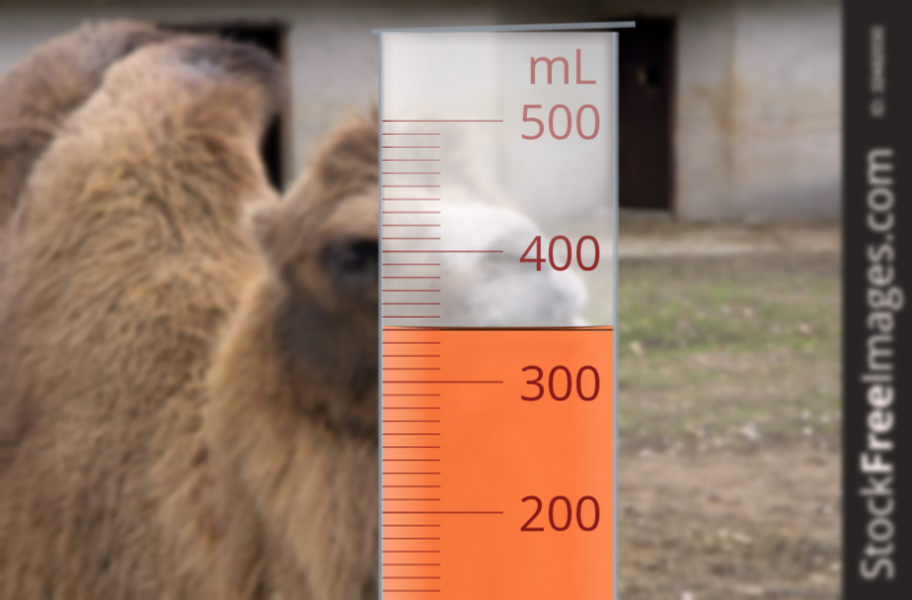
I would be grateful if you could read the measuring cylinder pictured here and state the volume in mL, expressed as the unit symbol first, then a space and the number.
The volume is mL 340
